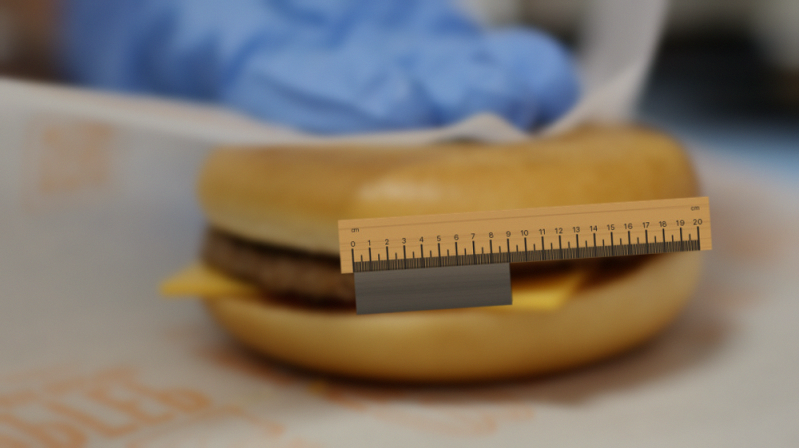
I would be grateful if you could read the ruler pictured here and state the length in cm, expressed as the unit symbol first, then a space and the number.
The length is cm 9
